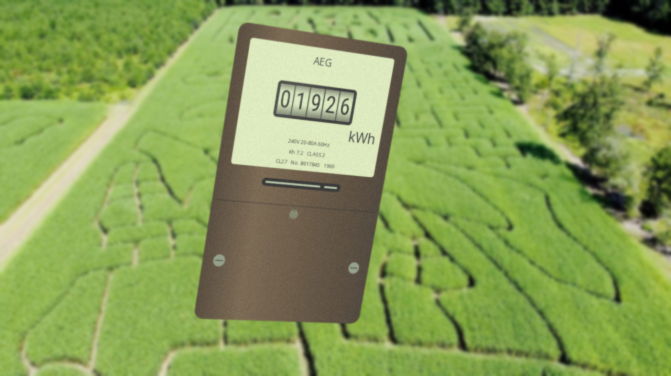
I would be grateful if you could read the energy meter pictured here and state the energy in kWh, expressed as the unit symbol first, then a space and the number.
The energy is kWh 1926
